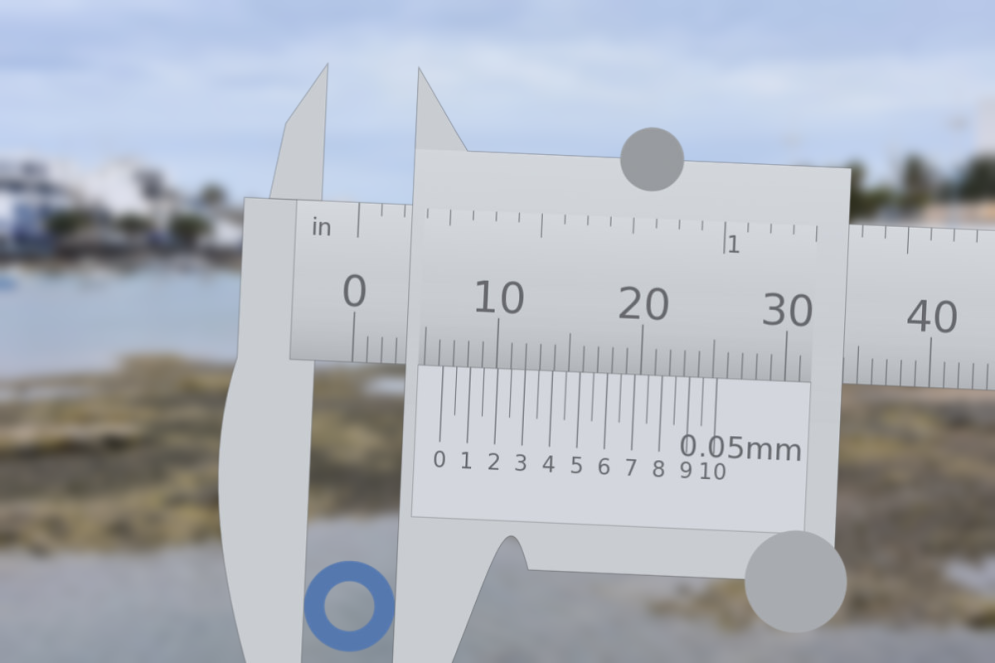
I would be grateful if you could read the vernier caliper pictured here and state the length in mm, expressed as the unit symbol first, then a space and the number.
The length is mm 6.3
